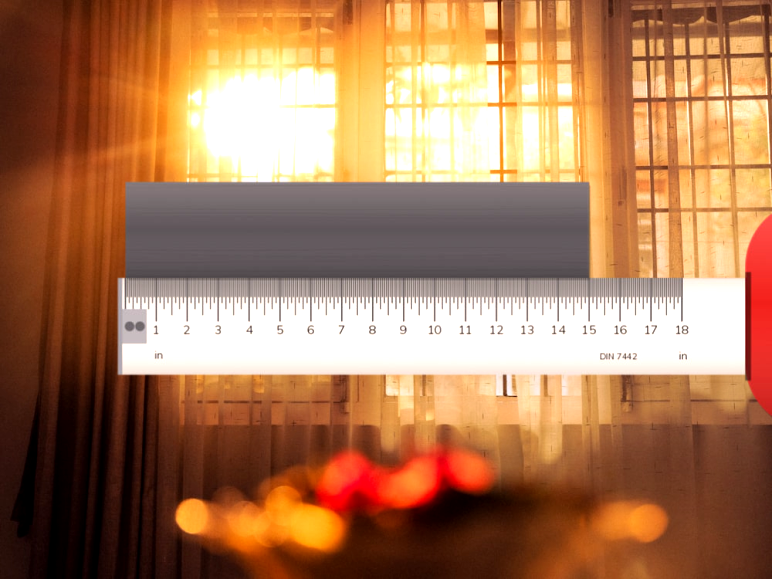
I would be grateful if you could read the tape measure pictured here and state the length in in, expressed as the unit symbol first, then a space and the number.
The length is in 15
